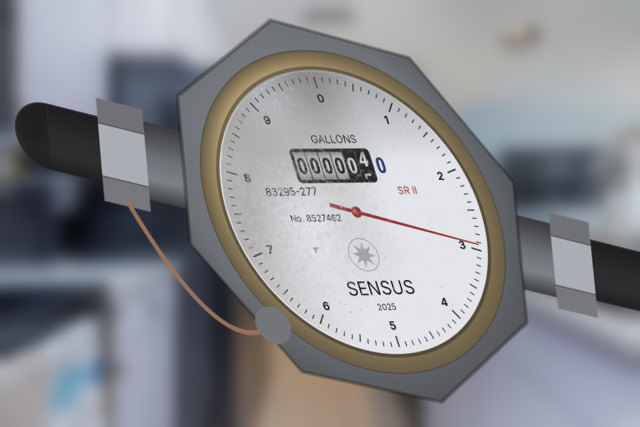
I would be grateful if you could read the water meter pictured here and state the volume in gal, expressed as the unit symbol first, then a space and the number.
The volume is gal 42.9
